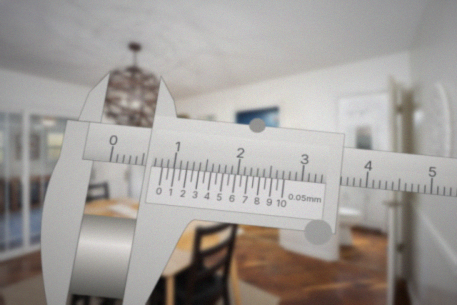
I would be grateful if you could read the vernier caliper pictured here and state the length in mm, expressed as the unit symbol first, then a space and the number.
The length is mm 8.2
